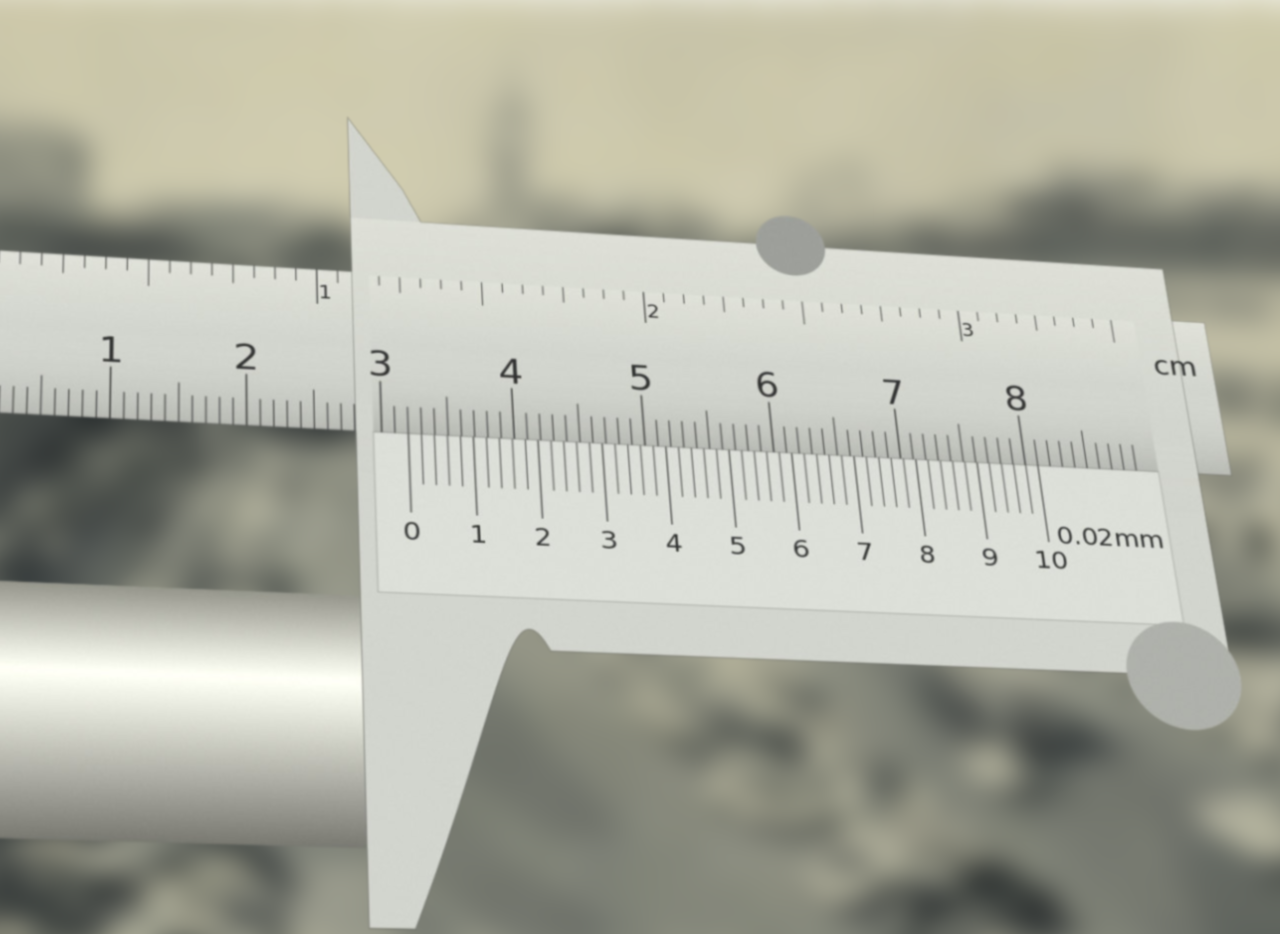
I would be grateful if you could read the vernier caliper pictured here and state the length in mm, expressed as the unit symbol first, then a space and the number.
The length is mm 32.0
